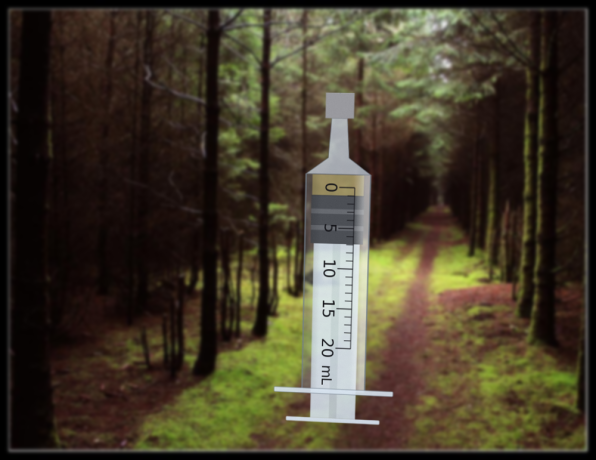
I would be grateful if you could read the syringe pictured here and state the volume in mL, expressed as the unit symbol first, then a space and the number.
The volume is mL 1
